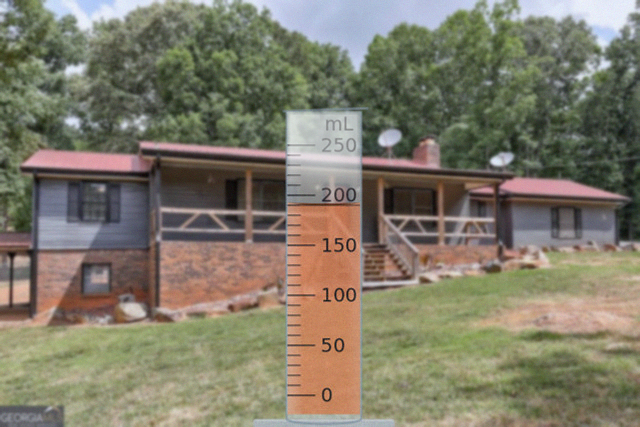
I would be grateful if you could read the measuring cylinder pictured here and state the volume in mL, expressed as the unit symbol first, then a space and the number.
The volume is mL 190
